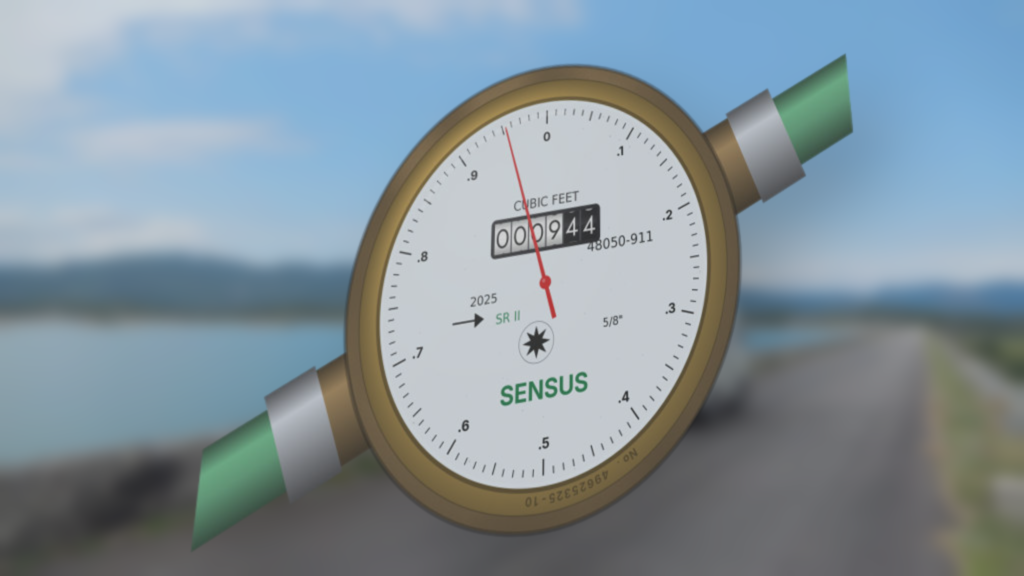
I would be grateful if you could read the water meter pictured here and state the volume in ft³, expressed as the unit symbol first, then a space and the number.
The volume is ft³ 943.95
